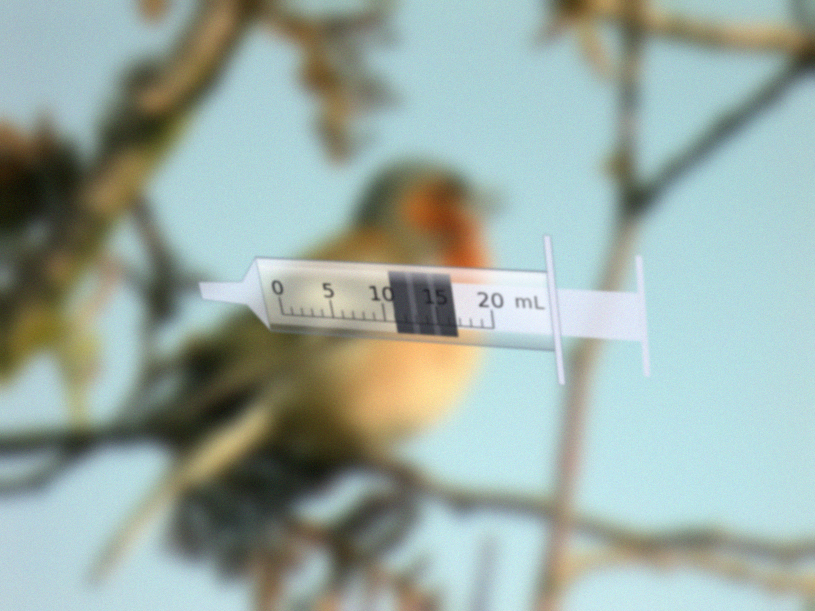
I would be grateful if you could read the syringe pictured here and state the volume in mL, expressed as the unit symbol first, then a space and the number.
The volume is mL 11
